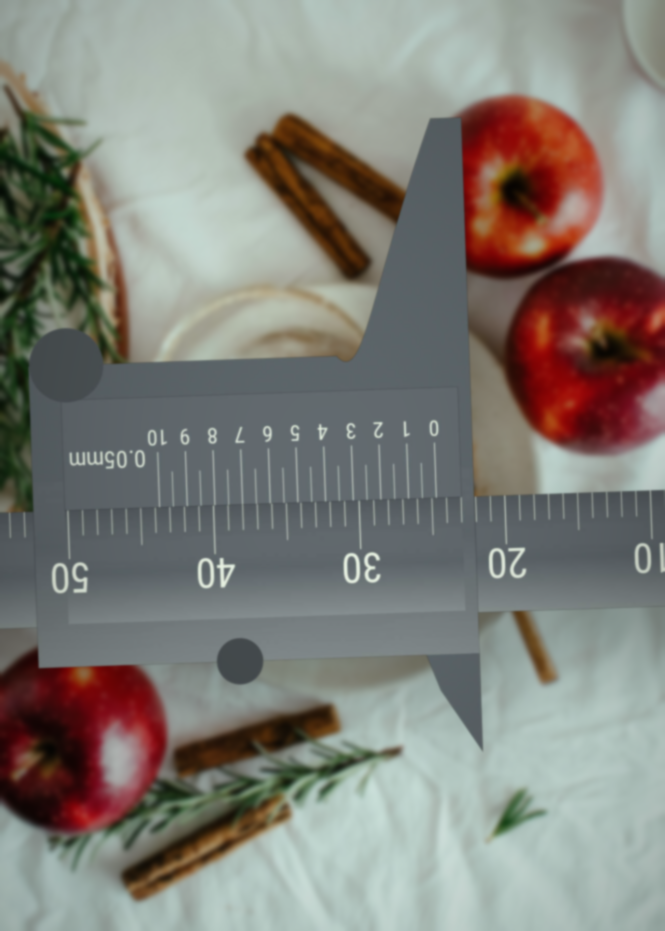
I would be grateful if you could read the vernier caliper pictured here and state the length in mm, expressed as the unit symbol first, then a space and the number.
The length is mm 24.7
